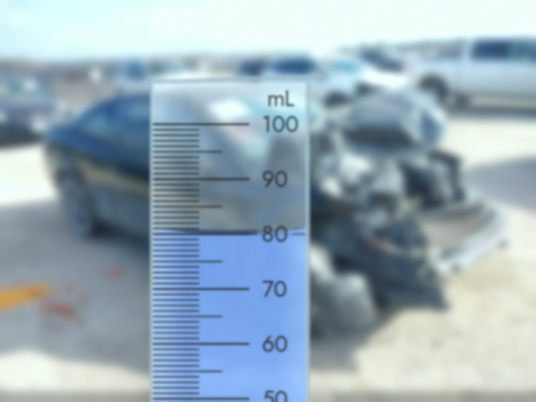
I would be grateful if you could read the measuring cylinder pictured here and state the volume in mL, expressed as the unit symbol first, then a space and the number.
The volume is mL 80
